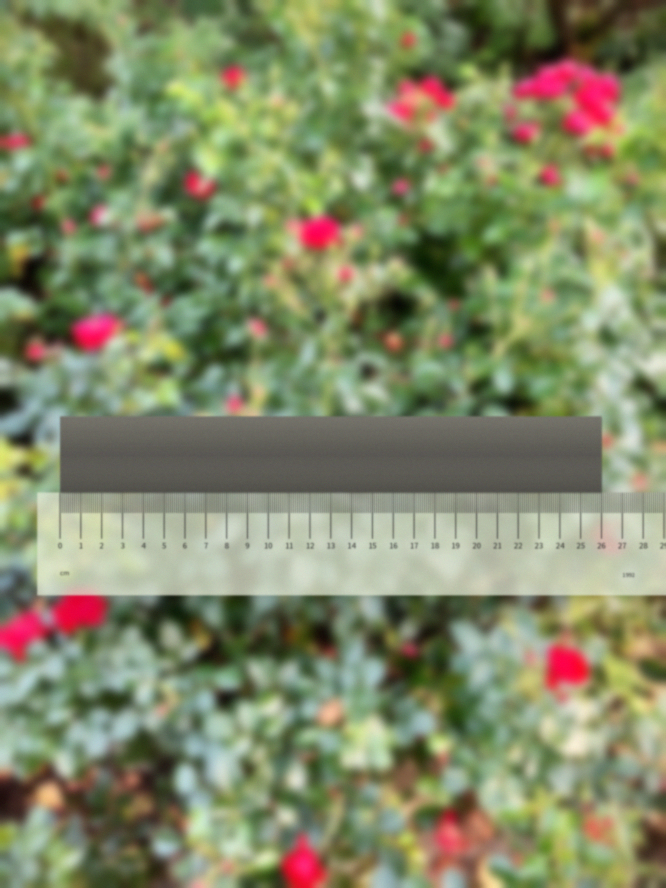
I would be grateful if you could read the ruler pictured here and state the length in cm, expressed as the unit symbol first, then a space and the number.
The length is cm 26
